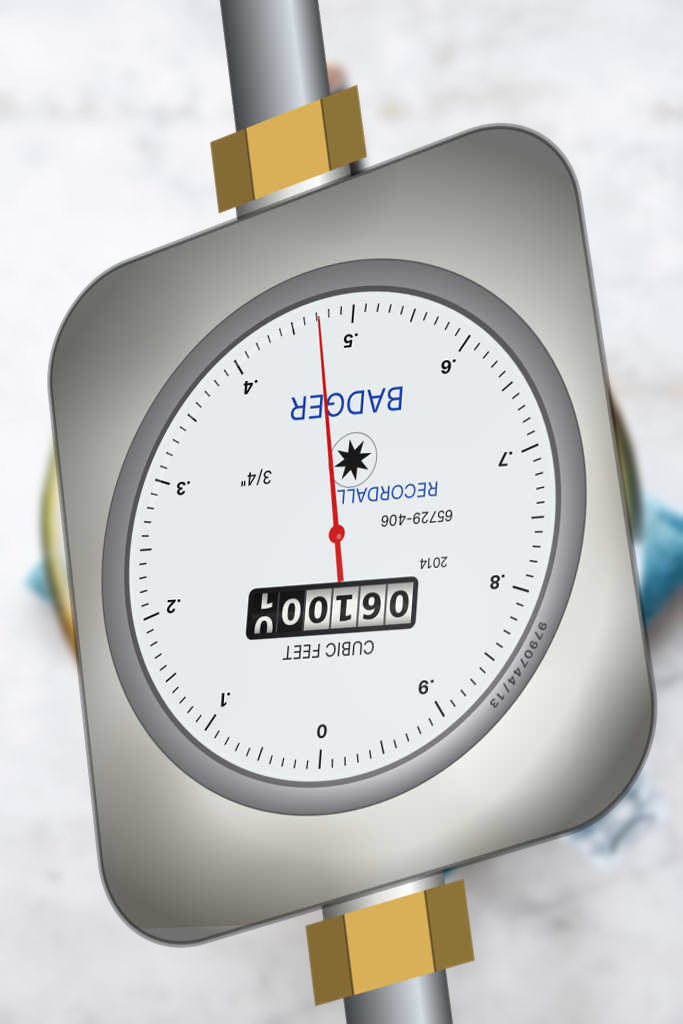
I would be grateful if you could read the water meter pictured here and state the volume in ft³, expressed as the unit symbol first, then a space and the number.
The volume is ft³ 61000.47
